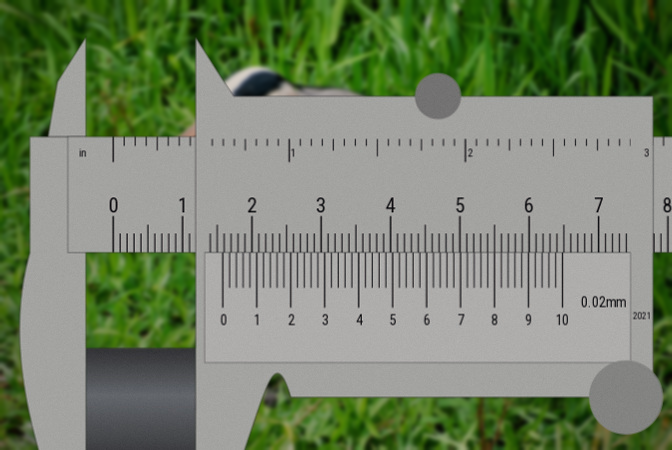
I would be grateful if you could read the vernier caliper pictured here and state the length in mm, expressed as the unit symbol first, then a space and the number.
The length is mm 15.8
